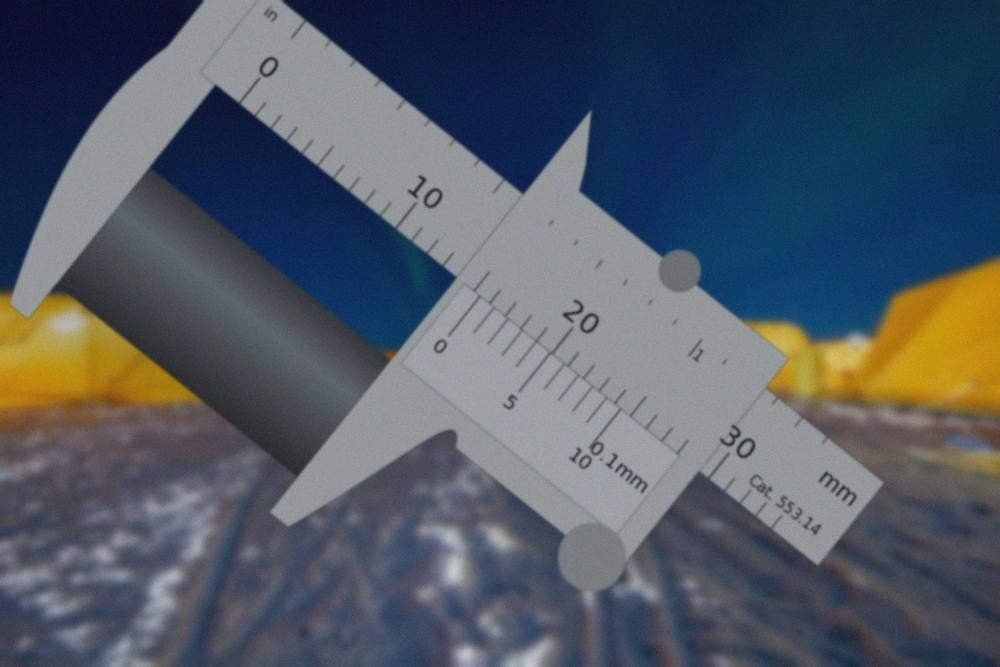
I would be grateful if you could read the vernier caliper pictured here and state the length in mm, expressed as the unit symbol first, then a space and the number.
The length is mm 15.4
